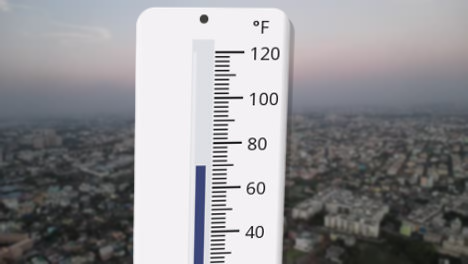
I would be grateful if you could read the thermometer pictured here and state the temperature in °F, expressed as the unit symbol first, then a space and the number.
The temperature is °F 70
